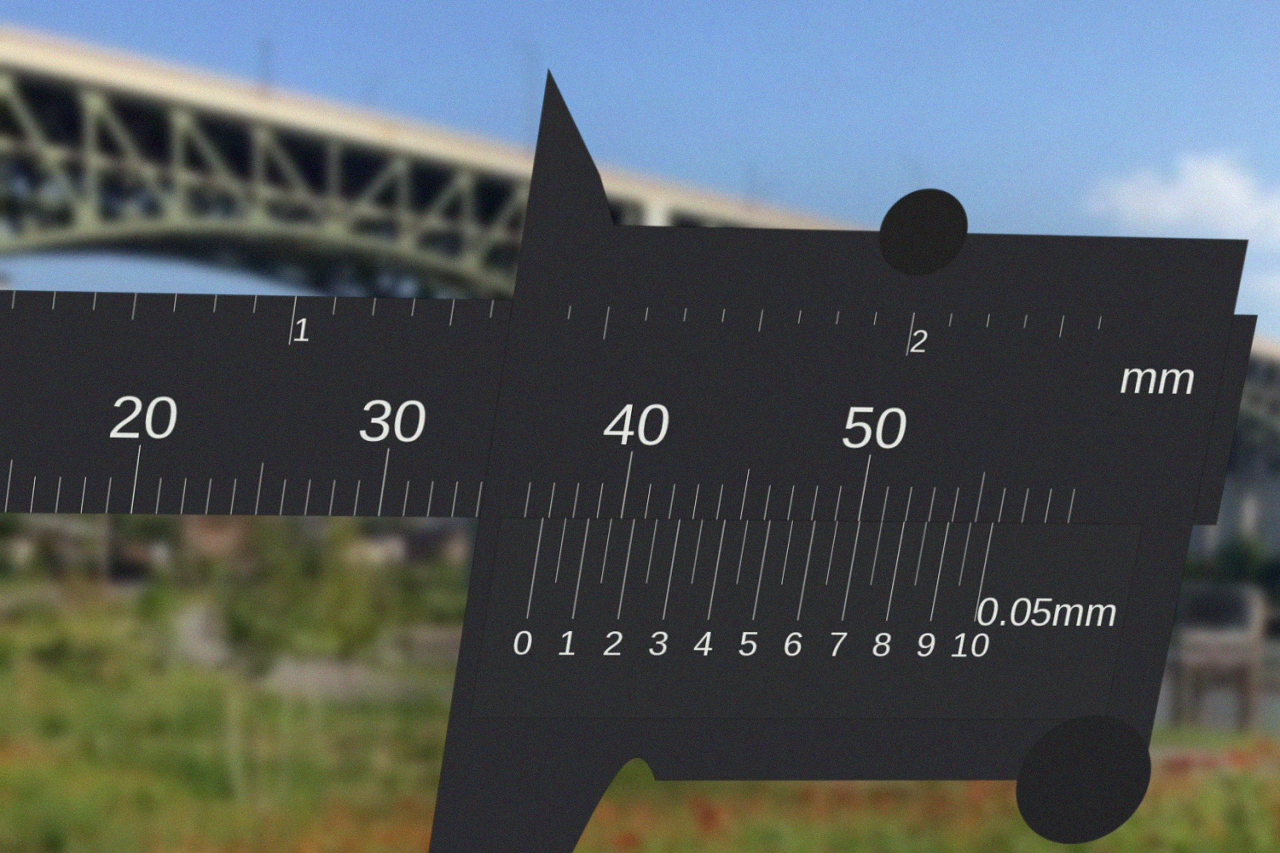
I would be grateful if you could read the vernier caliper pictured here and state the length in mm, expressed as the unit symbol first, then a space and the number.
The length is mm 36.75
